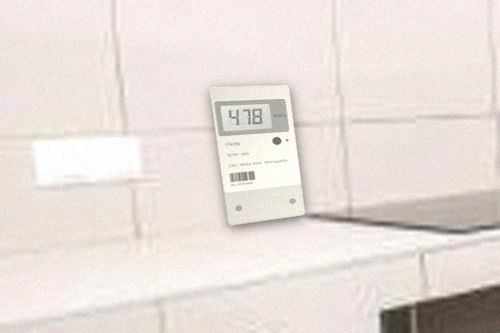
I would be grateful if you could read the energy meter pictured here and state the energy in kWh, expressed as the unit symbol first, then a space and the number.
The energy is kWh 478
